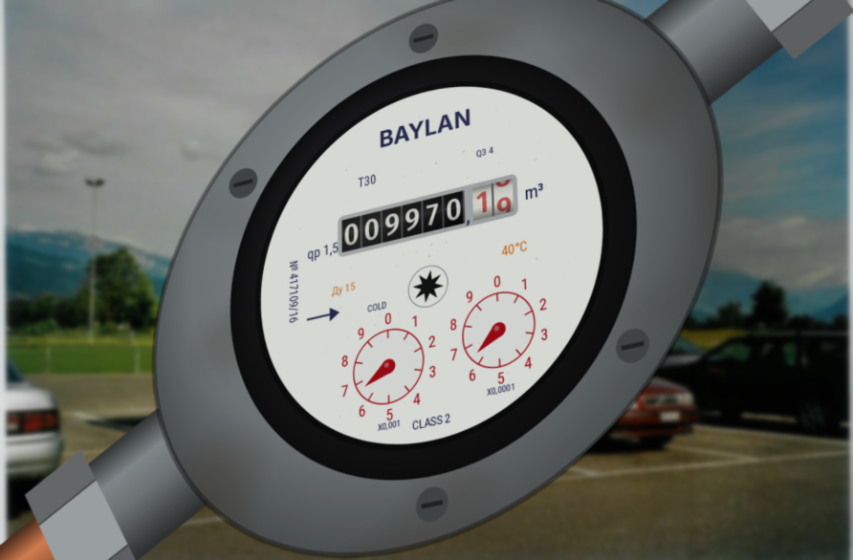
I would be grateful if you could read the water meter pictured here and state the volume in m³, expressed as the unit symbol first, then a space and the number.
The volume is m³ 9970.1866
